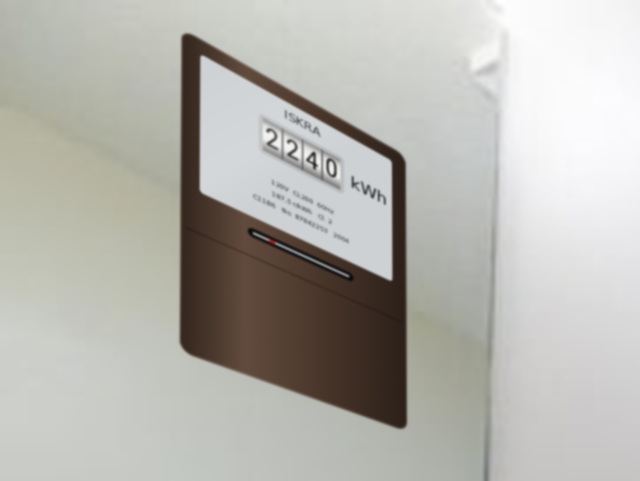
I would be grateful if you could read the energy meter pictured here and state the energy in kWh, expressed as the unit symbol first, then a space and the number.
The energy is kWh 2240
